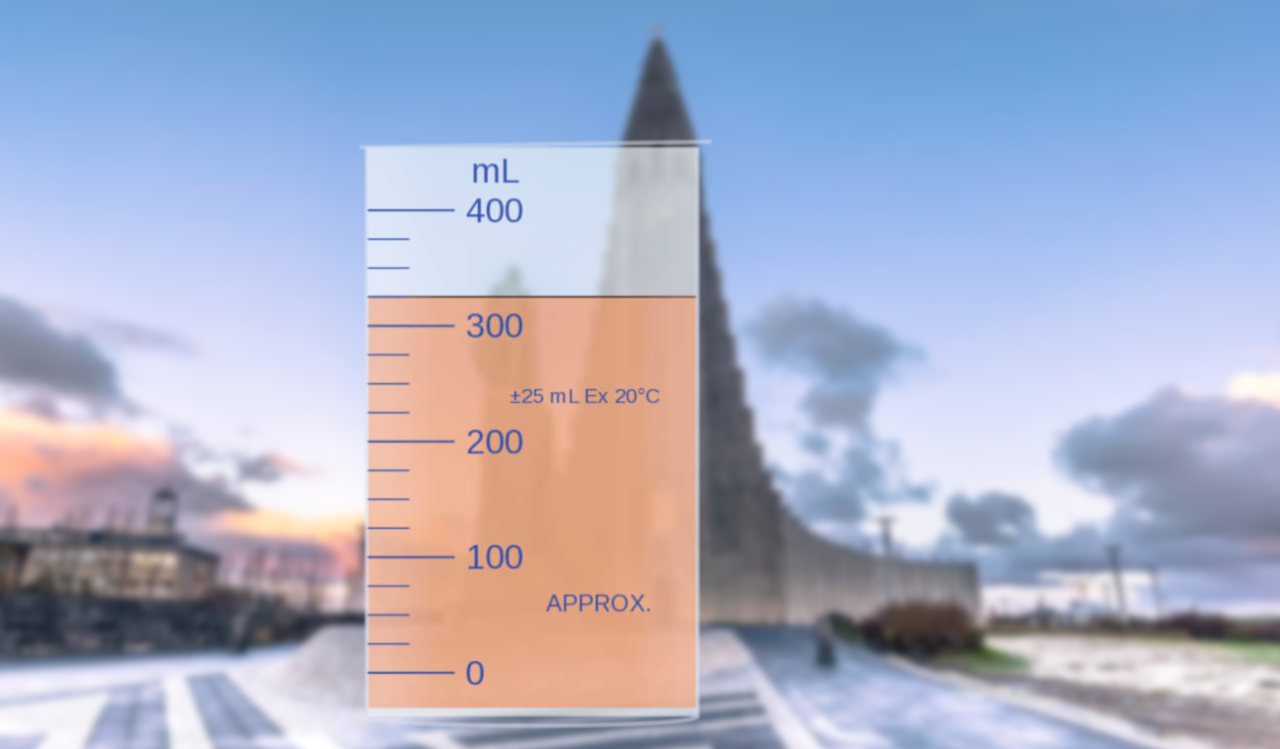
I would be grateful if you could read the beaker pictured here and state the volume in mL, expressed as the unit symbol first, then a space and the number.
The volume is mL 325
